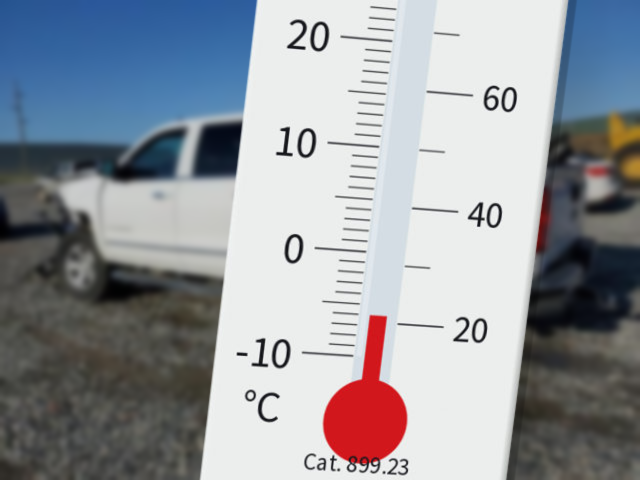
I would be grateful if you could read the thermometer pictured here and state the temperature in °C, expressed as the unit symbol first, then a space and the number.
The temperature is °C -6
